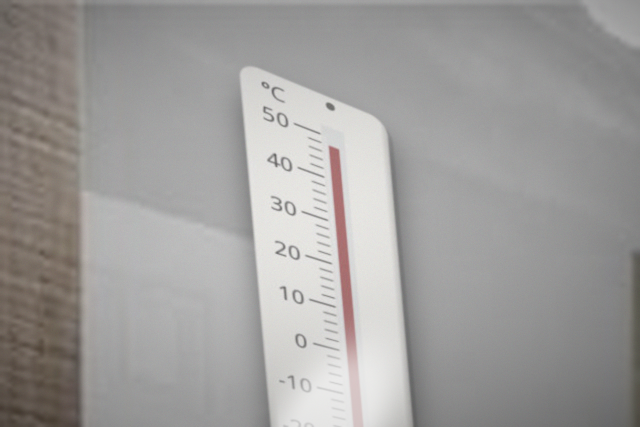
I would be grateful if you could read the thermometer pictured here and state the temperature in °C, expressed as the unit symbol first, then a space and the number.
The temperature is °C 48
